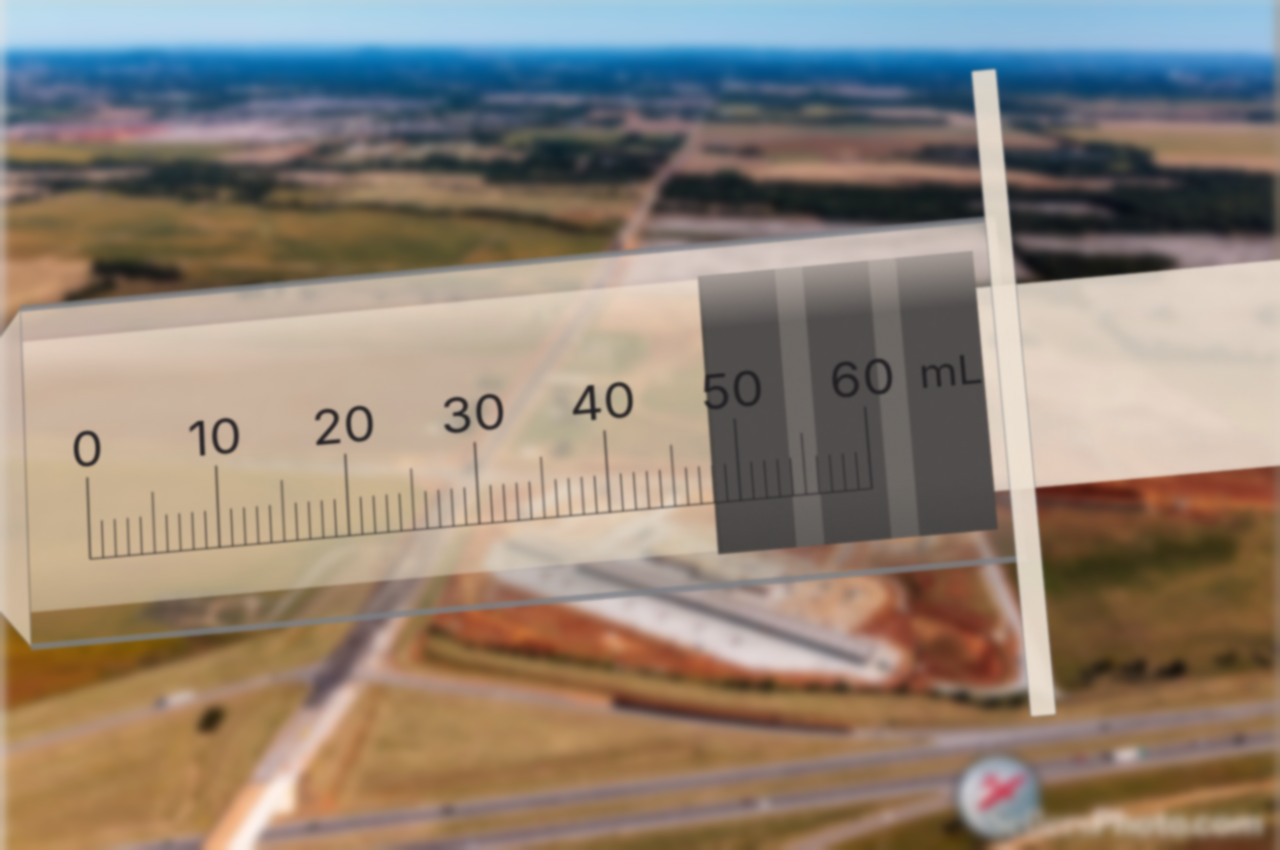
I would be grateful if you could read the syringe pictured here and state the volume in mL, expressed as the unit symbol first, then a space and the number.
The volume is mL 48
